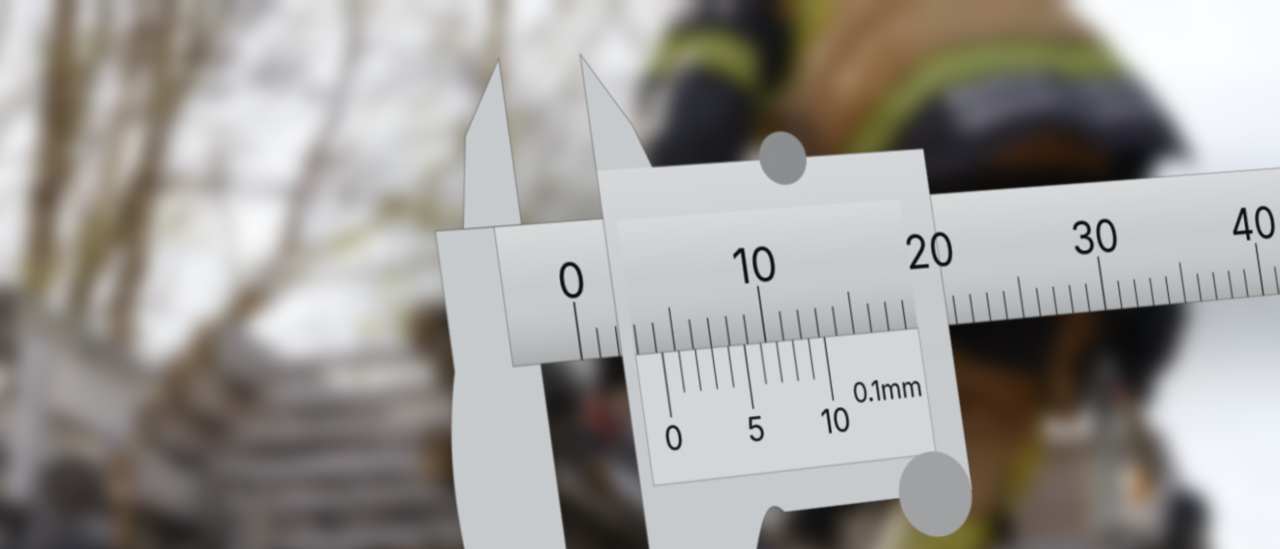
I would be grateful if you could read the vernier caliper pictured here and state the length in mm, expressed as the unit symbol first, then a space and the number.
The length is mm 4.3
